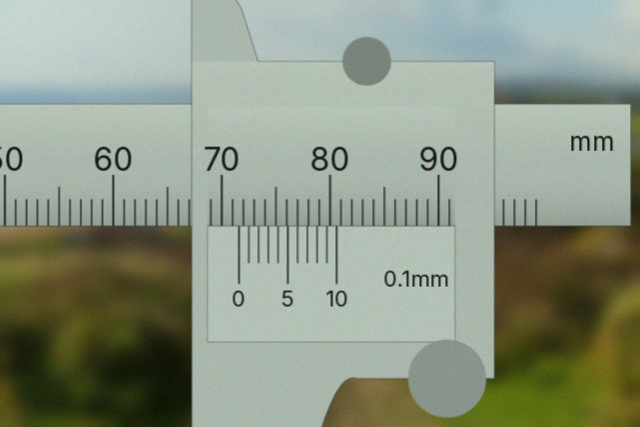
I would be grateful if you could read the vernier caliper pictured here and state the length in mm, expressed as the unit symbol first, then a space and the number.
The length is mm 71.6
